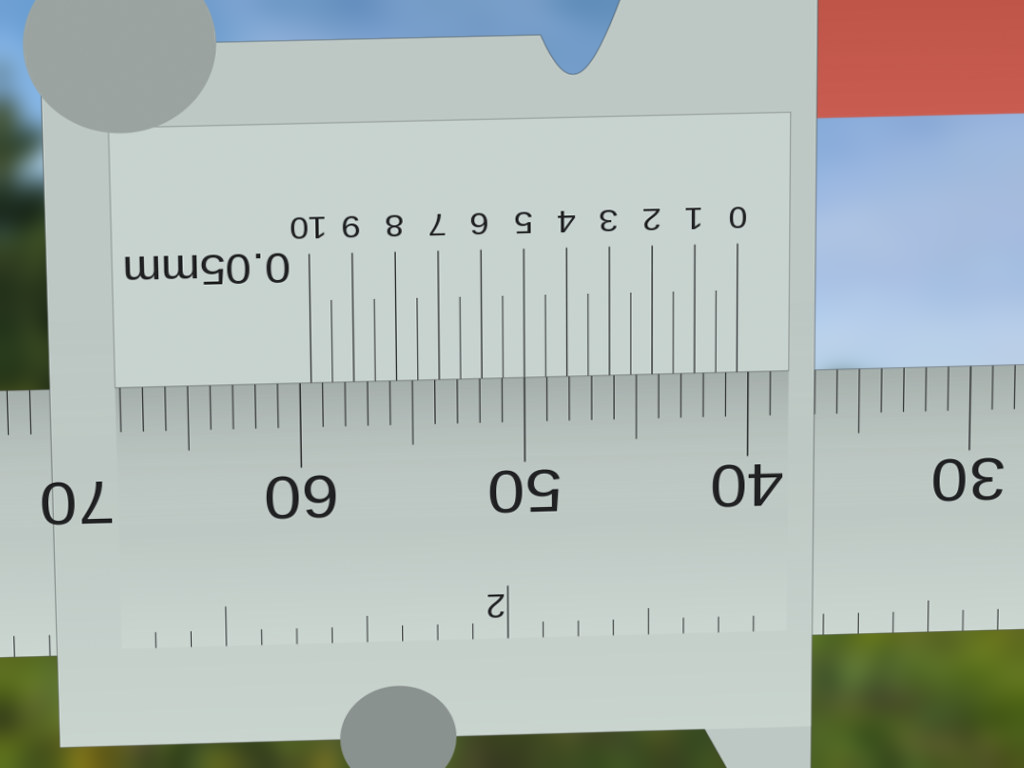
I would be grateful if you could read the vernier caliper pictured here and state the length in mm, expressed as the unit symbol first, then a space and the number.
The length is mm 40.5
